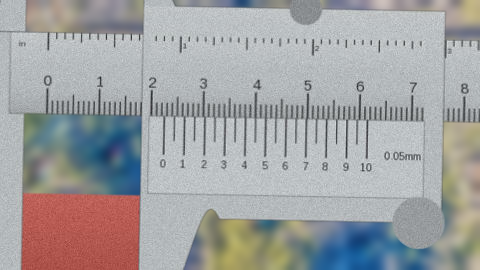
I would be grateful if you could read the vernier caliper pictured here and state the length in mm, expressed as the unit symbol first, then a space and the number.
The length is mm 22.5
